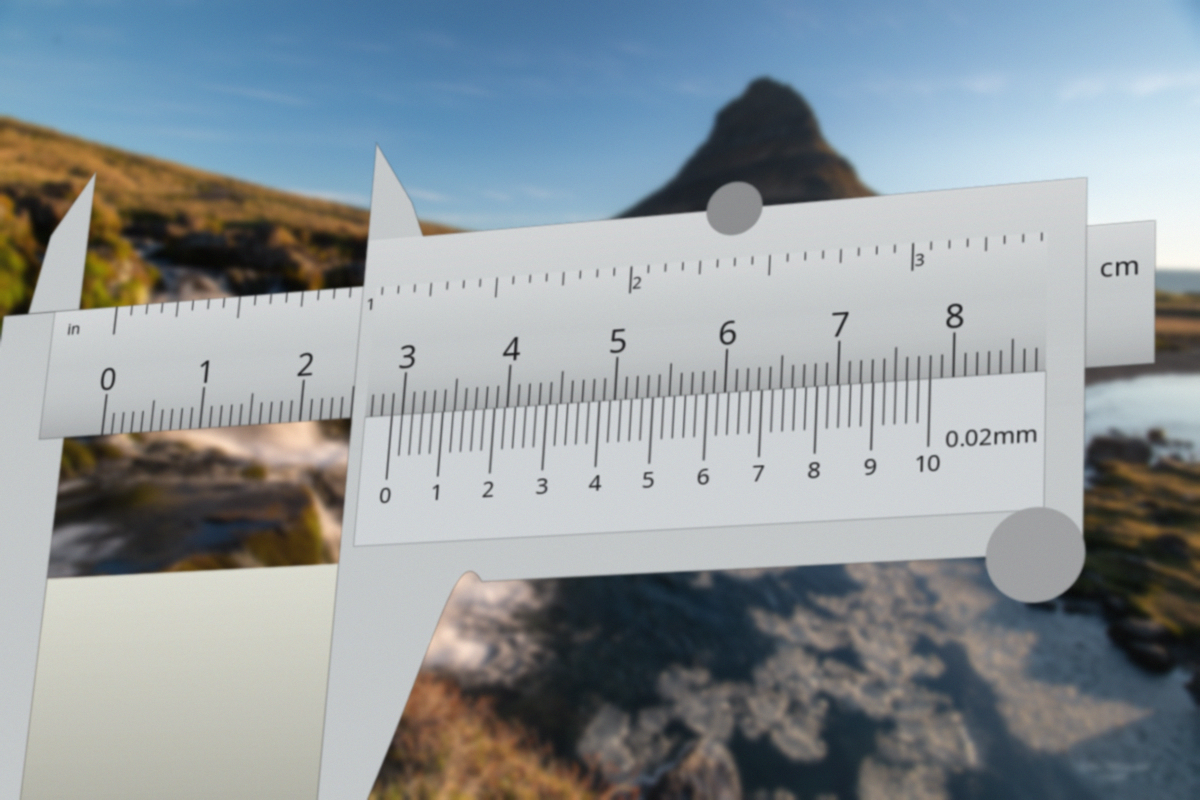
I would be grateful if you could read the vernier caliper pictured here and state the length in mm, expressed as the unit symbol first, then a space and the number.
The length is mm 29.0
